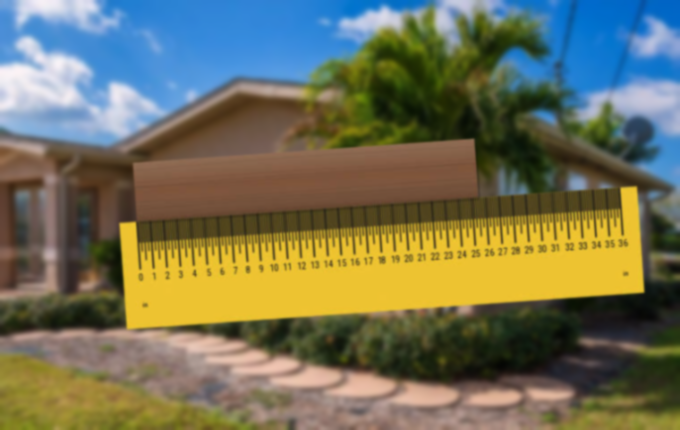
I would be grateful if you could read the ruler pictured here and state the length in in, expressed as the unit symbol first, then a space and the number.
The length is in 25.5
